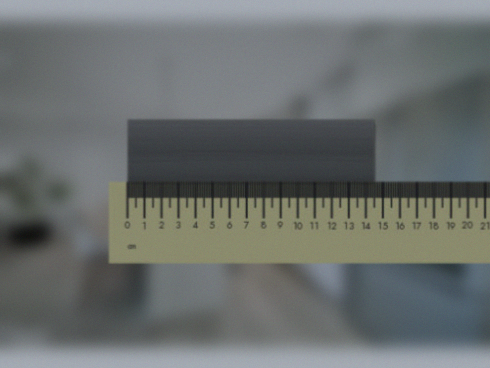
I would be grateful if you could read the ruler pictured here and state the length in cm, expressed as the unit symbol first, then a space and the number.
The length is cm 14.5
